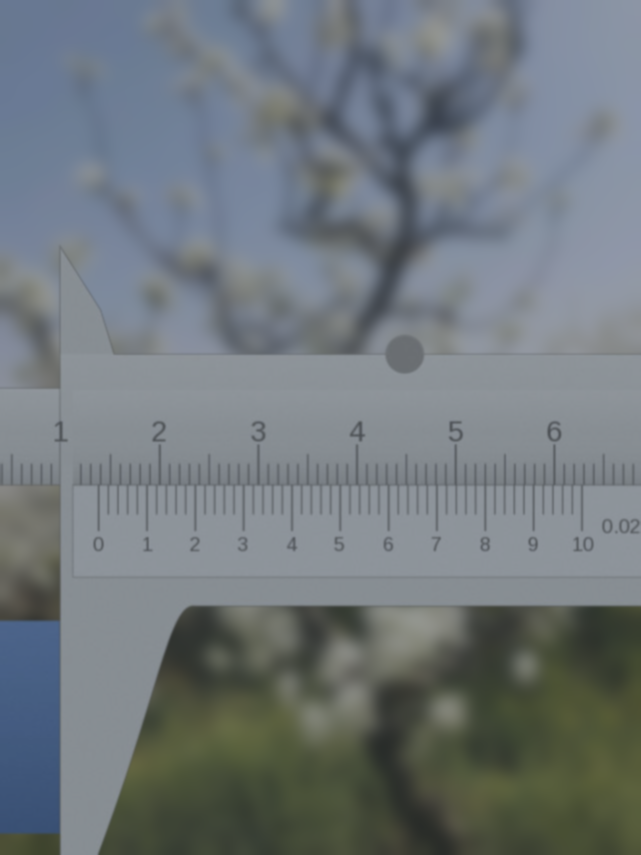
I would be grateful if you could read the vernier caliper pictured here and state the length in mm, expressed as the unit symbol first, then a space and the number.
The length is mm 13.8
